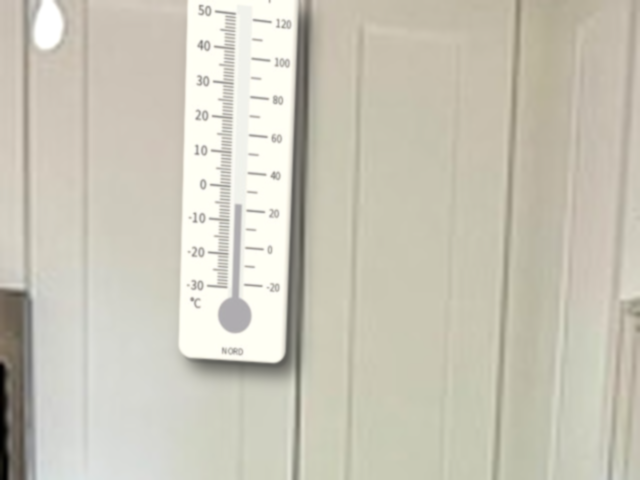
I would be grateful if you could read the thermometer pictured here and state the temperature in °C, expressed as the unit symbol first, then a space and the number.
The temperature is °C -5
